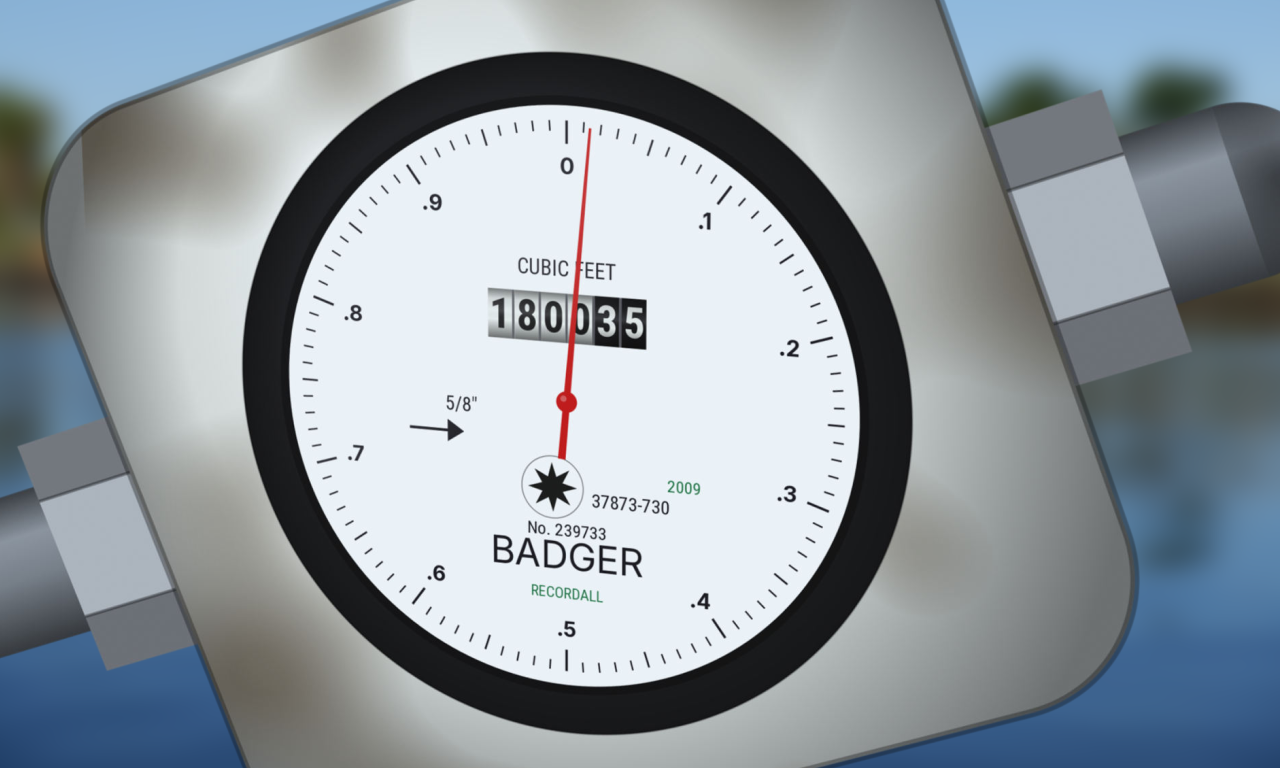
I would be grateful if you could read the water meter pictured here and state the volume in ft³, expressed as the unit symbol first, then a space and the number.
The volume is ft³ 180035.01
